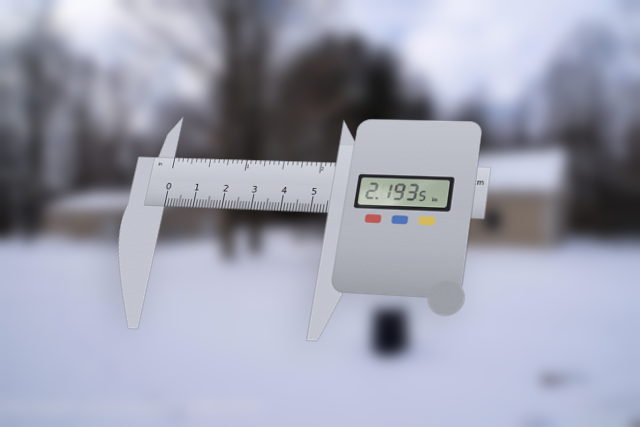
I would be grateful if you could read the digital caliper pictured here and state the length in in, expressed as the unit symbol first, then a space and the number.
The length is in 2.1935
